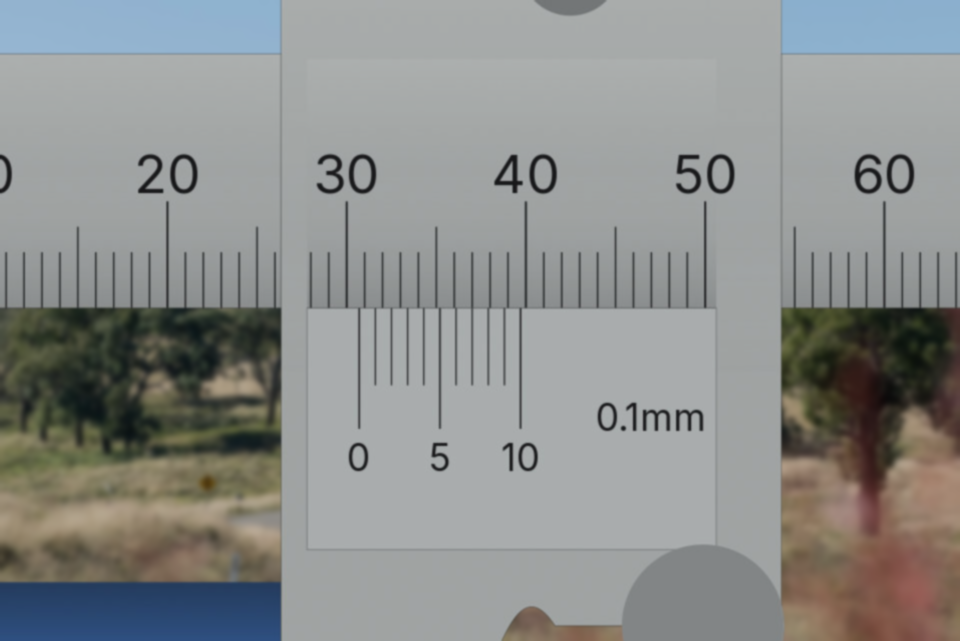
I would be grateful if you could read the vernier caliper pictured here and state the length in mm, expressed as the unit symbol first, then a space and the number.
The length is mm 30.7
